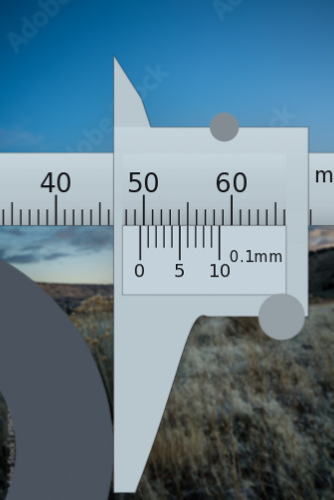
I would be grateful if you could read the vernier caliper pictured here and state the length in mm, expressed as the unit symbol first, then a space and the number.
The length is mm 49.6
